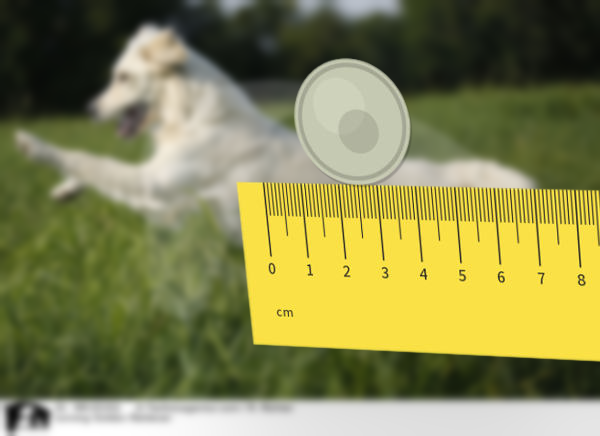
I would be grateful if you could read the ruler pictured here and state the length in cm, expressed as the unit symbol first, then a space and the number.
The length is cm 3
